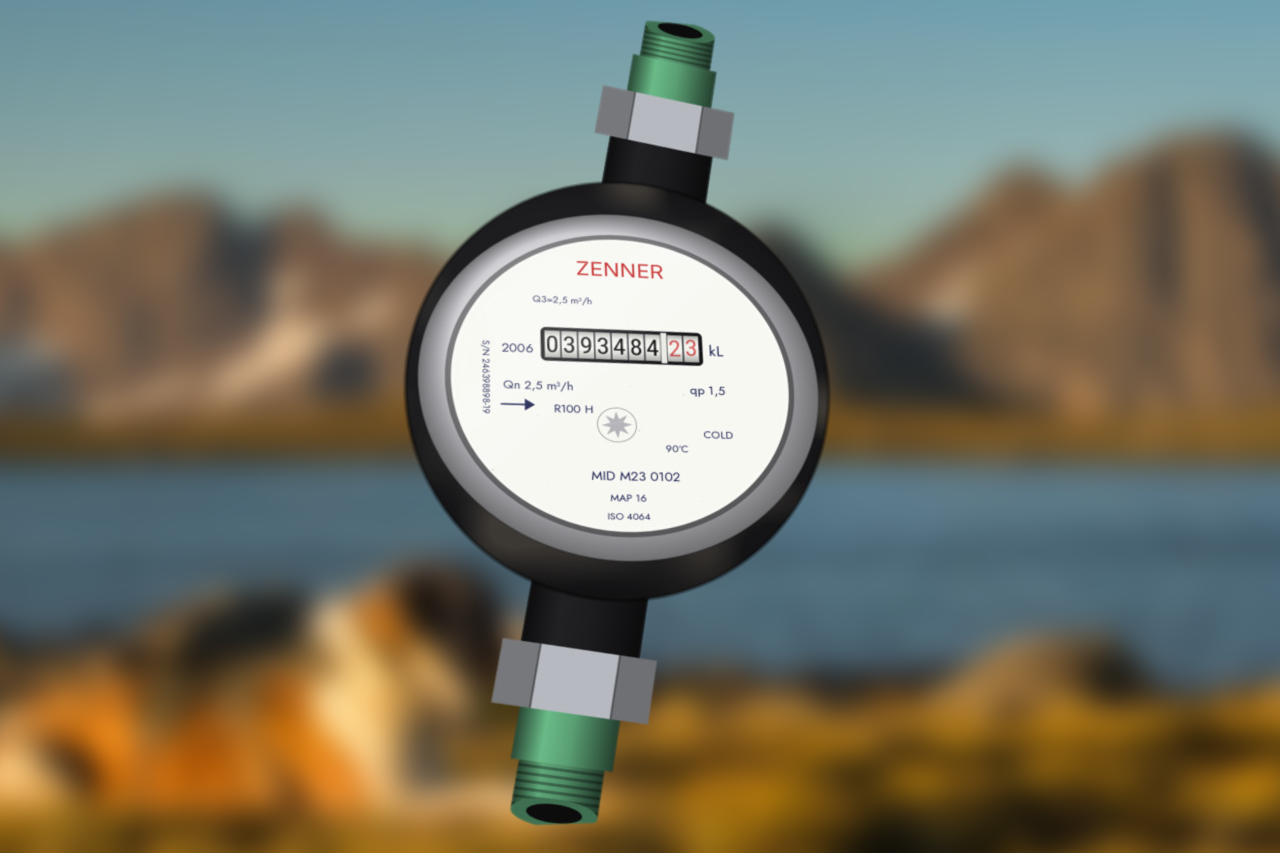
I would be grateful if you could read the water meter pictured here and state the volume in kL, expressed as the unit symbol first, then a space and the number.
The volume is kL 393484.23
